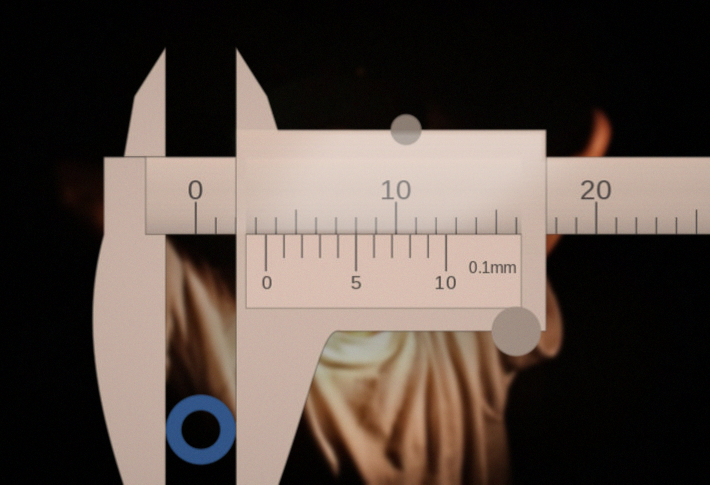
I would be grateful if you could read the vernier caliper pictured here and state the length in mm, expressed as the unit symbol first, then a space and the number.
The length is mm 3.5
